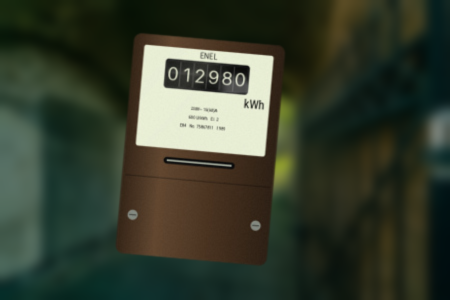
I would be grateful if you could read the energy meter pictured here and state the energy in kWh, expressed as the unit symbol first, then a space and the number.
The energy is kWh 12980
